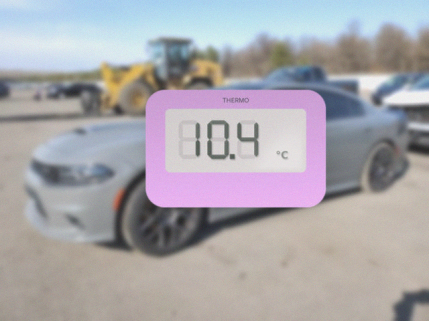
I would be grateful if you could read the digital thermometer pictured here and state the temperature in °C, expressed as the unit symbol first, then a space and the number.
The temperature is °C 10.4
